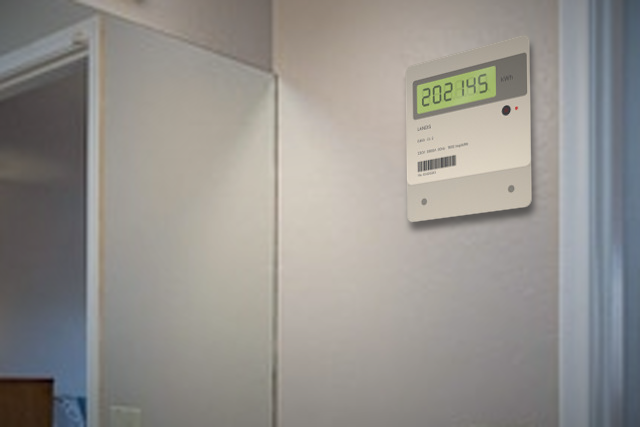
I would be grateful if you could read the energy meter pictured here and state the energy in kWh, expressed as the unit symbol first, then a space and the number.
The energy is kWh 202145
